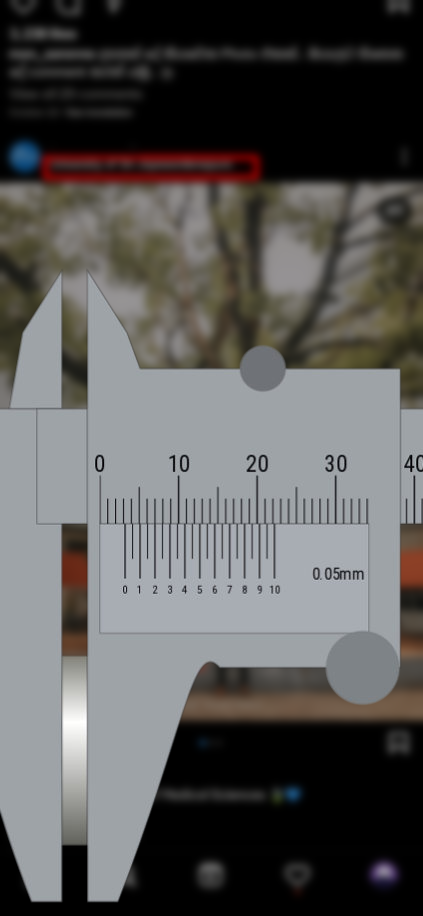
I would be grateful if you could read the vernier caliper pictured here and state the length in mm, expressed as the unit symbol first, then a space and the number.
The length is mm 3.2
